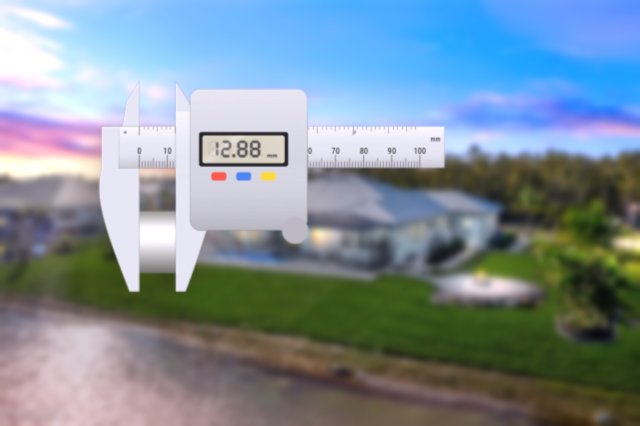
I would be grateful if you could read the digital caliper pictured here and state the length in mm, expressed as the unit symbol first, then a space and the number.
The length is mm 12.88
